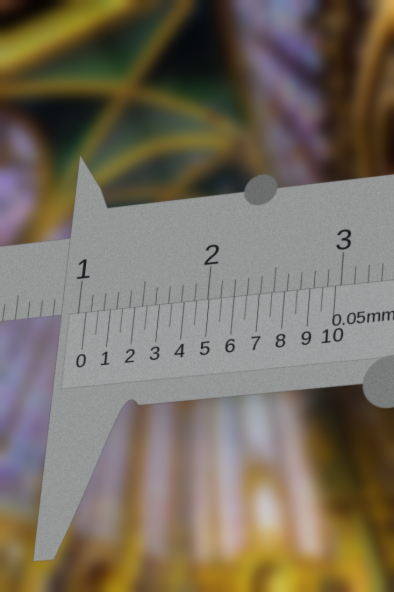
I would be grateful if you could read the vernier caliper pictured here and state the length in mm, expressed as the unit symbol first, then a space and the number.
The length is mm 10.6
